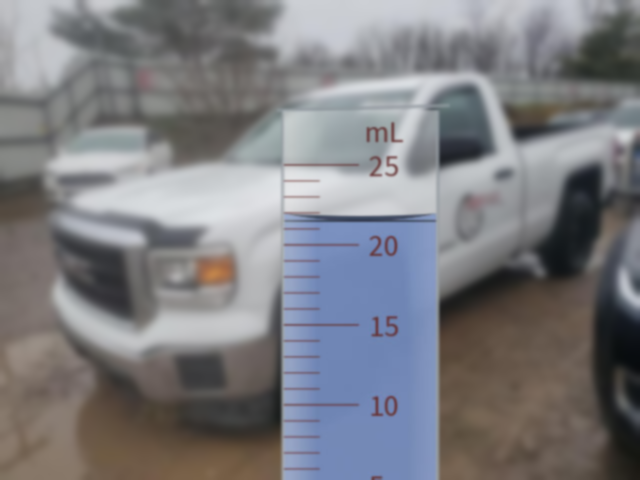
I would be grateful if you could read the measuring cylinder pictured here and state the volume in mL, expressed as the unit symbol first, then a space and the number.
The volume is mL 21.5
